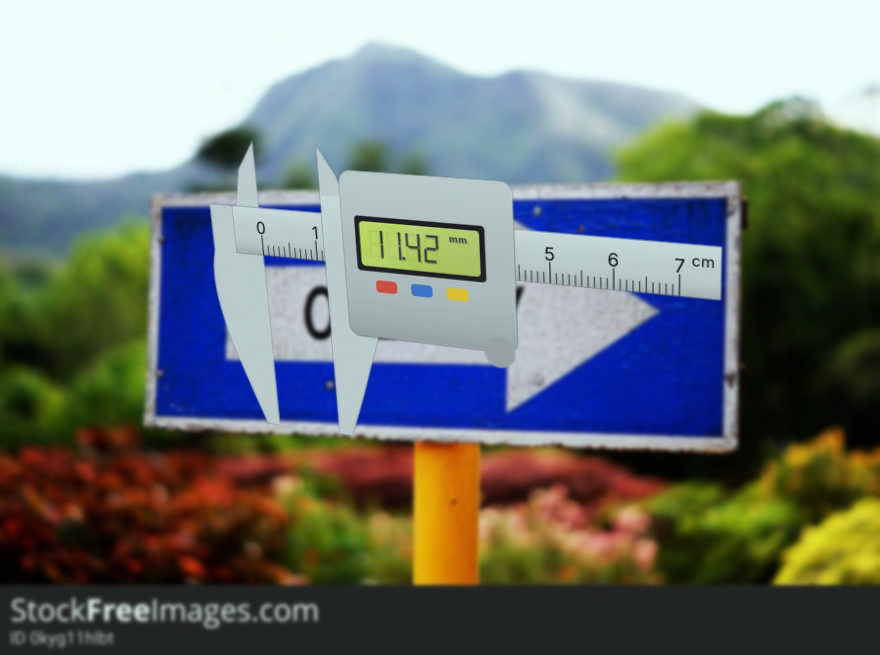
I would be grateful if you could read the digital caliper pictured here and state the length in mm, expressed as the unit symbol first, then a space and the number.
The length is mm 11.42
